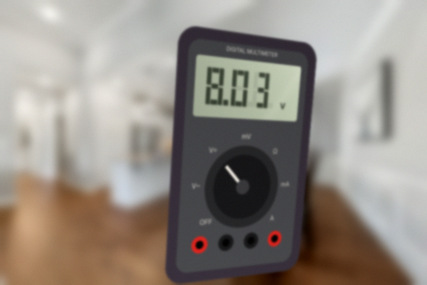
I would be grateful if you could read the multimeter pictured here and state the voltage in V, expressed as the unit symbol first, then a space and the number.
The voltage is V 8.03
